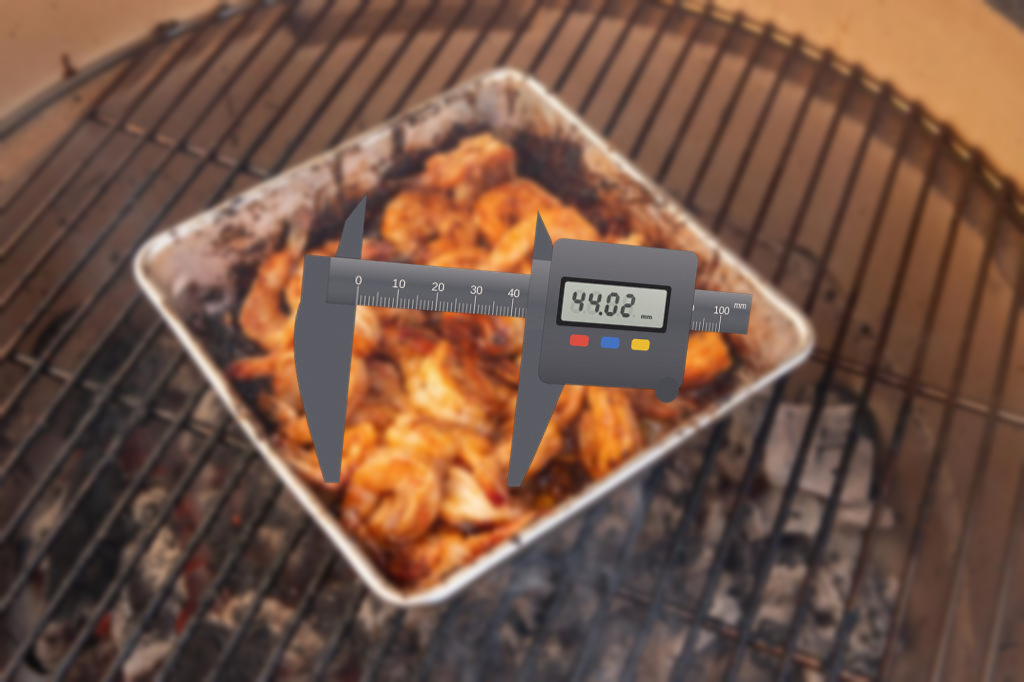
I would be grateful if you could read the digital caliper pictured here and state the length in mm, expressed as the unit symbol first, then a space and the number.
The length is mm 44.02
